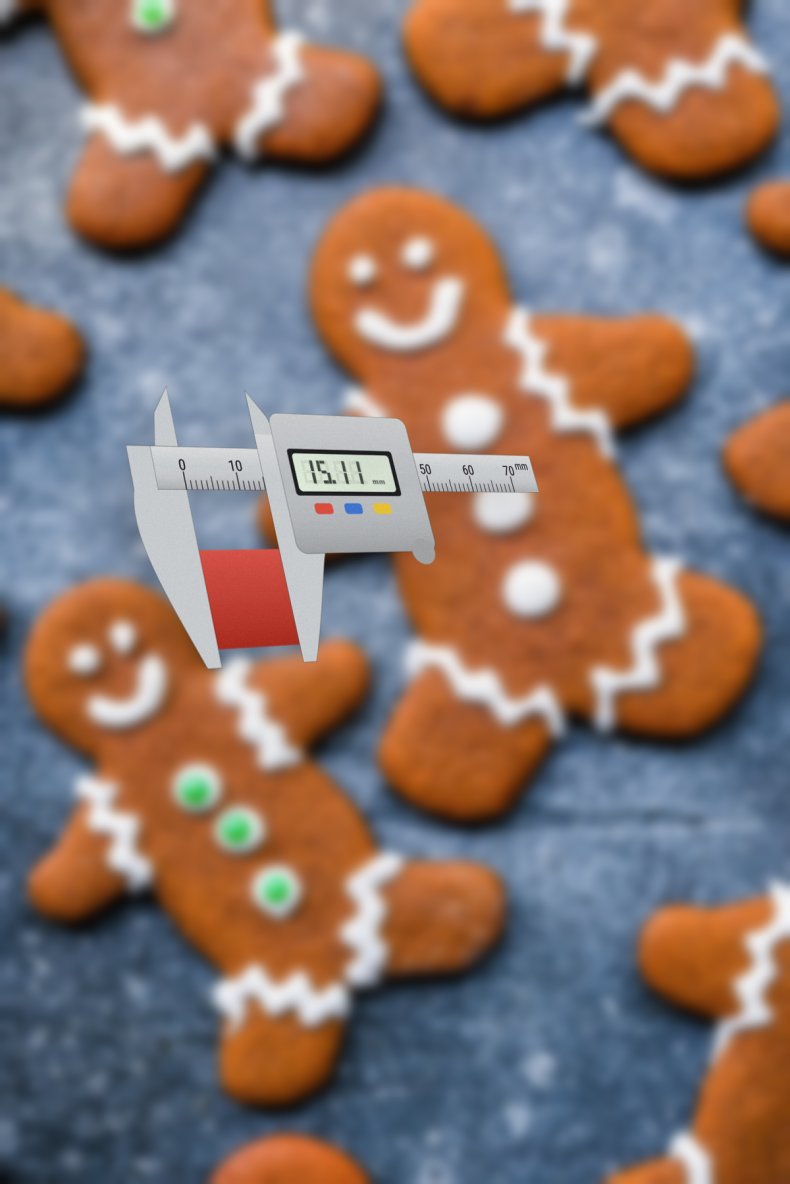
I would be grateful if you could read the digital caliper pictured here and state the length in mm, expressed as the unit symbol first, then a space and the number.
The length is mm 15.11
